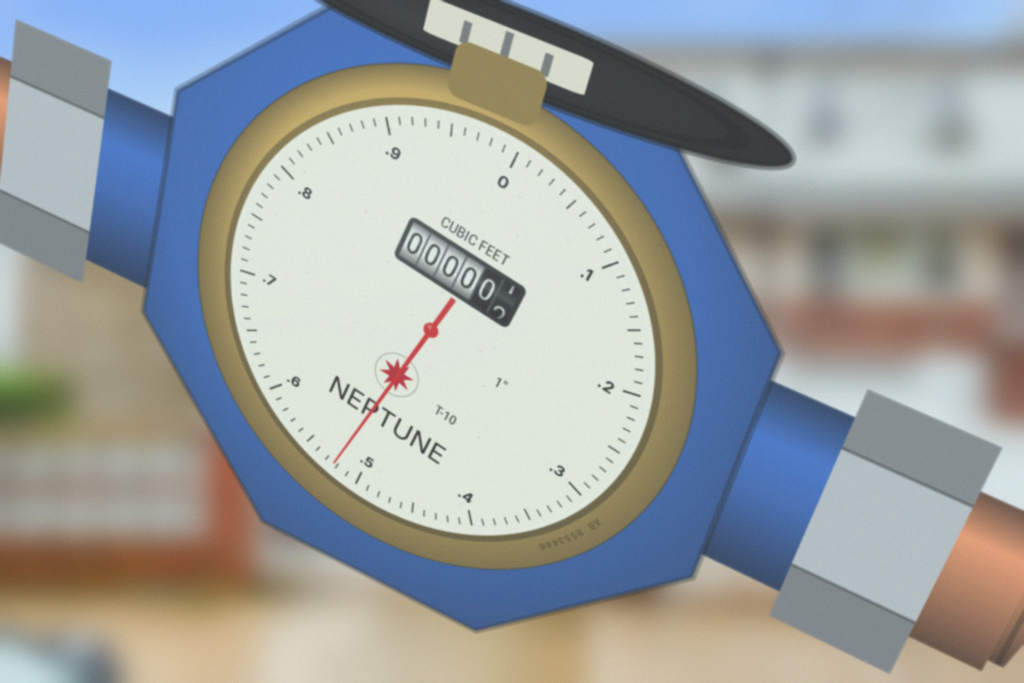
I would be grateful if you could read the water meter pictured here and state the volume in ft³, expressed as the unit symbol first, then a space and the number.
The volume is ft³ 1.52
